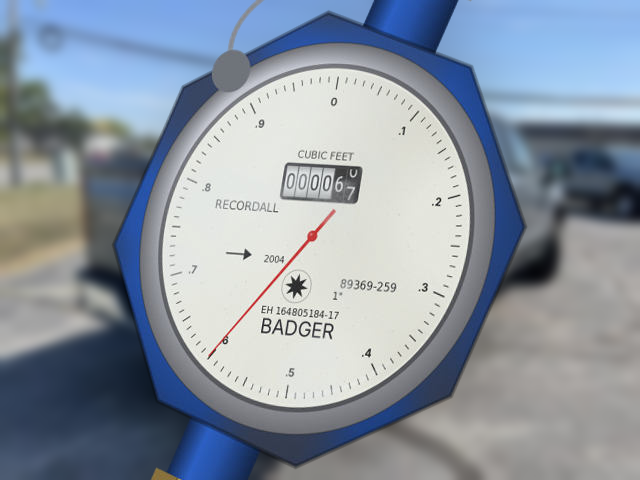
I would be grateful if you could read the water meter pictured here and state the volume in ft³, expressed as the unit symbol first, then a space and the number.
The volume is ft³ 66.60
